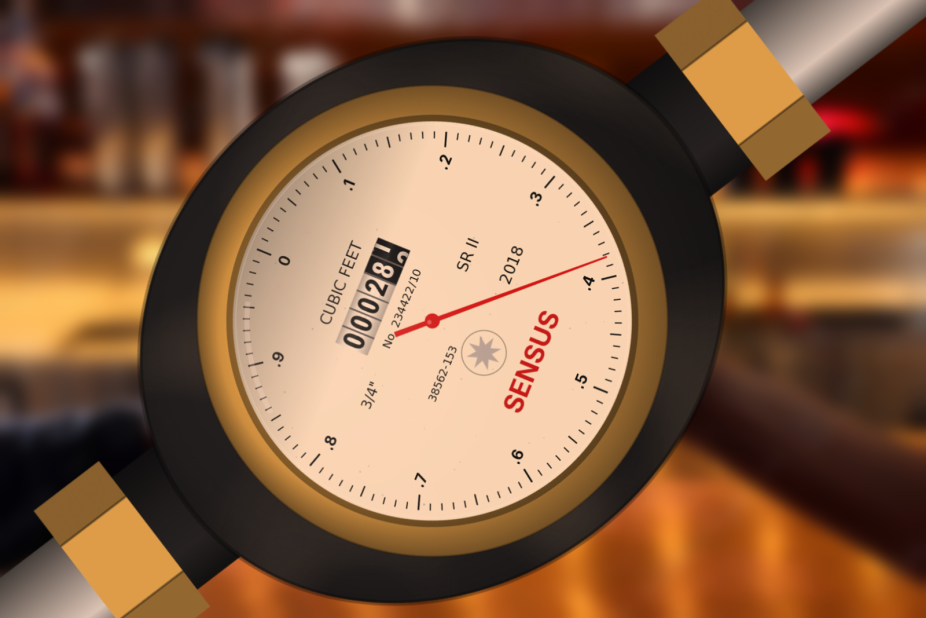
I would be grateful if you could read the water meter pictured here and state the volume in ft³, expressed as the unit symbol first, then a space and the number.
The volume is ft³ 281.38
